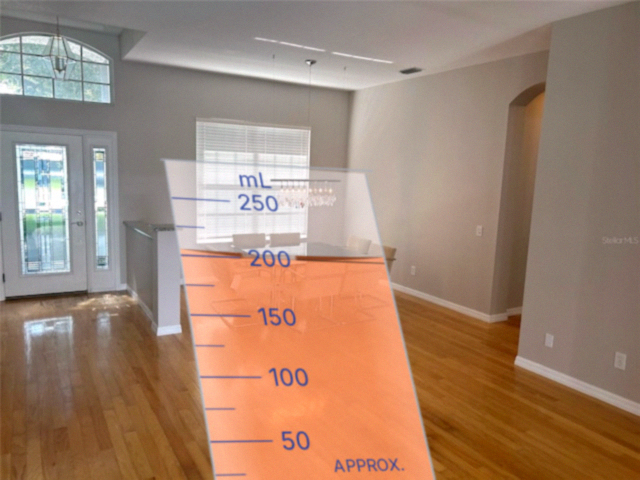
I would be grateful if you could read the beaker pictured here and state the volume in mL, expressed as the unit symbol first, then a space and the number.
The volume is mL 200
